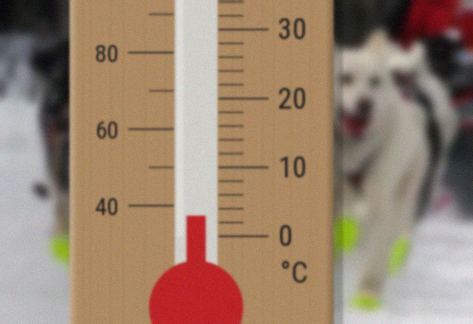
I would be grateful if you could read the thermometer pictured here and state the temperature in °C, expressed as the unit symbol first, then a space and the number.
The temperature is °C 3
